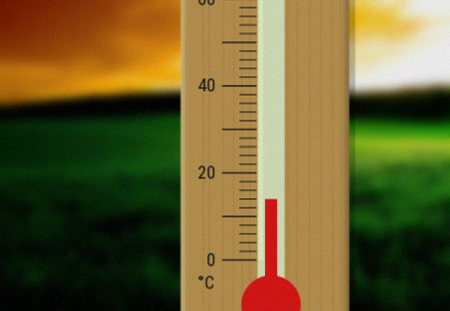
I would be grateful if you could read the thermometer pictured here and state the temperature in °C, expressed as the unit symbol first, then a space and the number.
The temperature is °C 14
